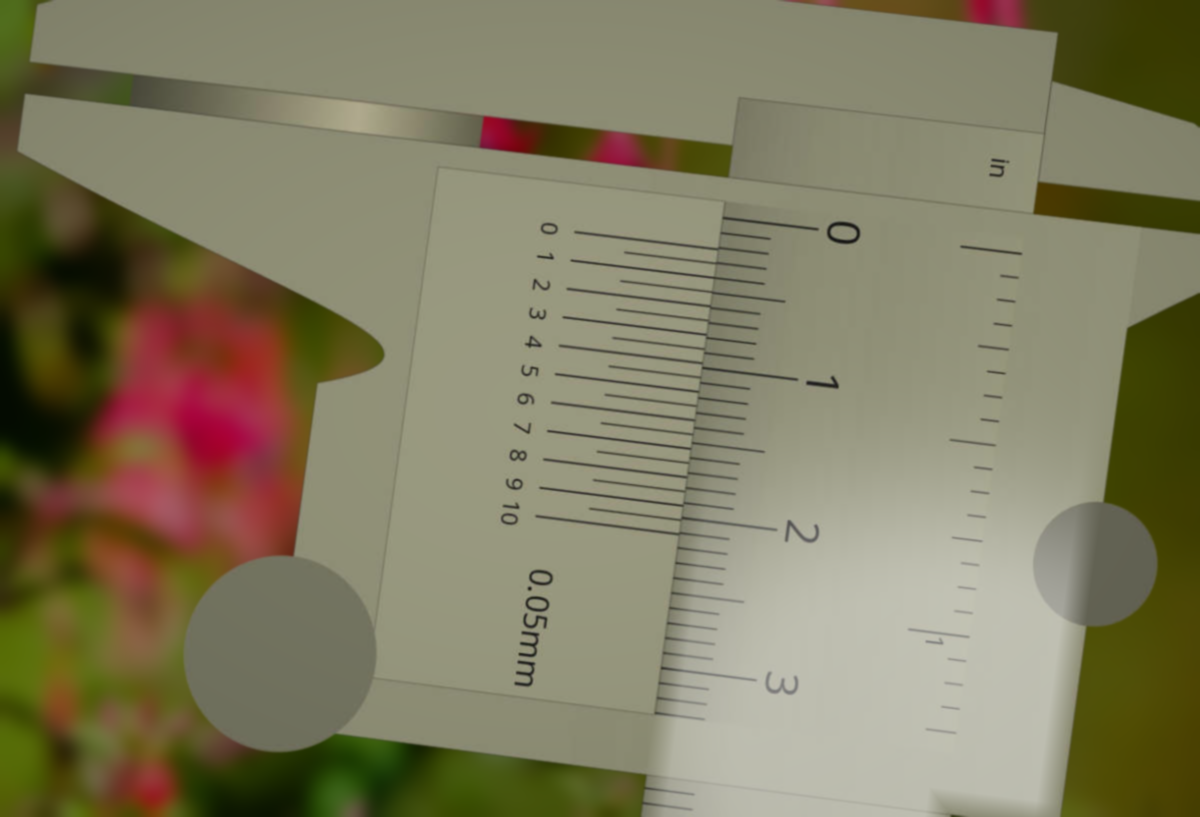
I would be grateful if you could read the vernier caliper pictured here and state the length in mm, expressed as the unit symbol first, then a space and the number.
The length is mm 2.1
